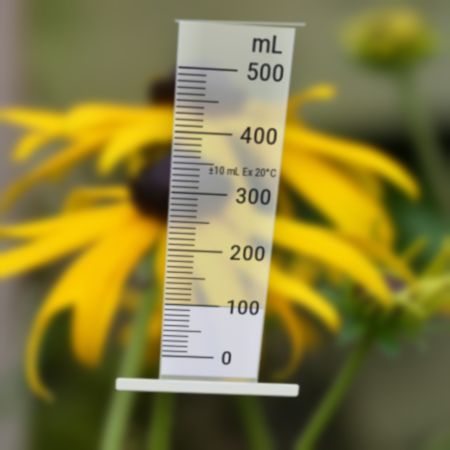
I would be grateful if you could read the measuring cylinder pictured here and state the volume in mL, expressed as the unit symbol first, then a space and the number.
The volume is mL 100
